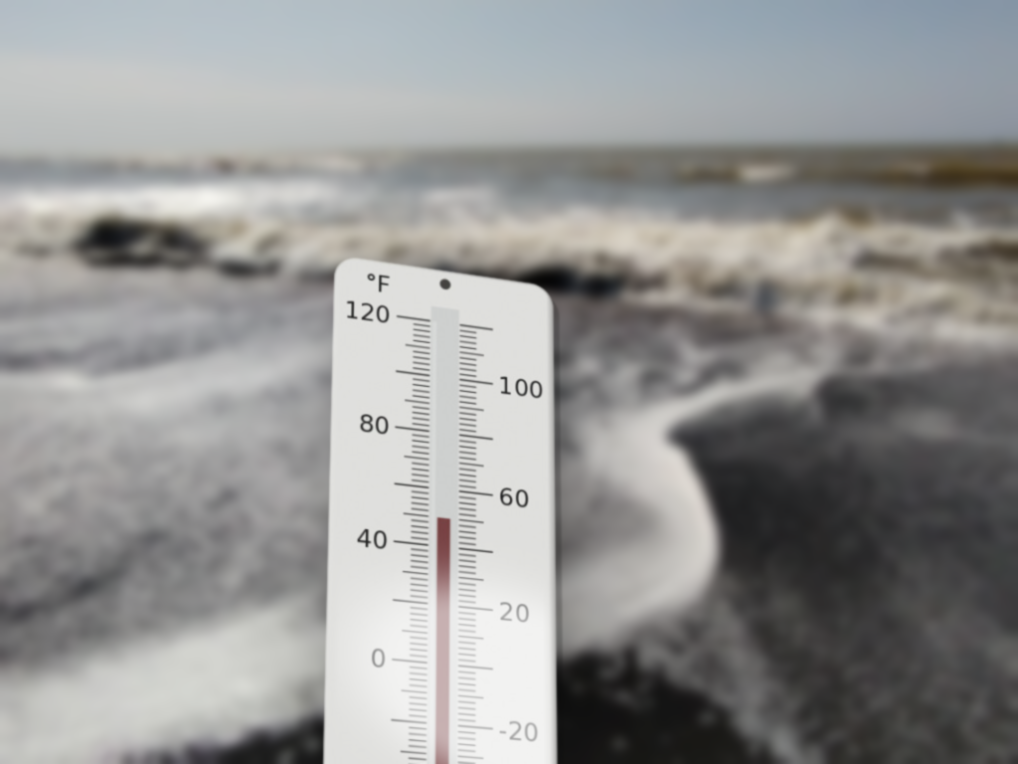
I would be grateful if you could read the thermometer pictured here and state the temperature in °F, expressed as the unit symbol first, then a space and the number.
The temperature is °F 50
